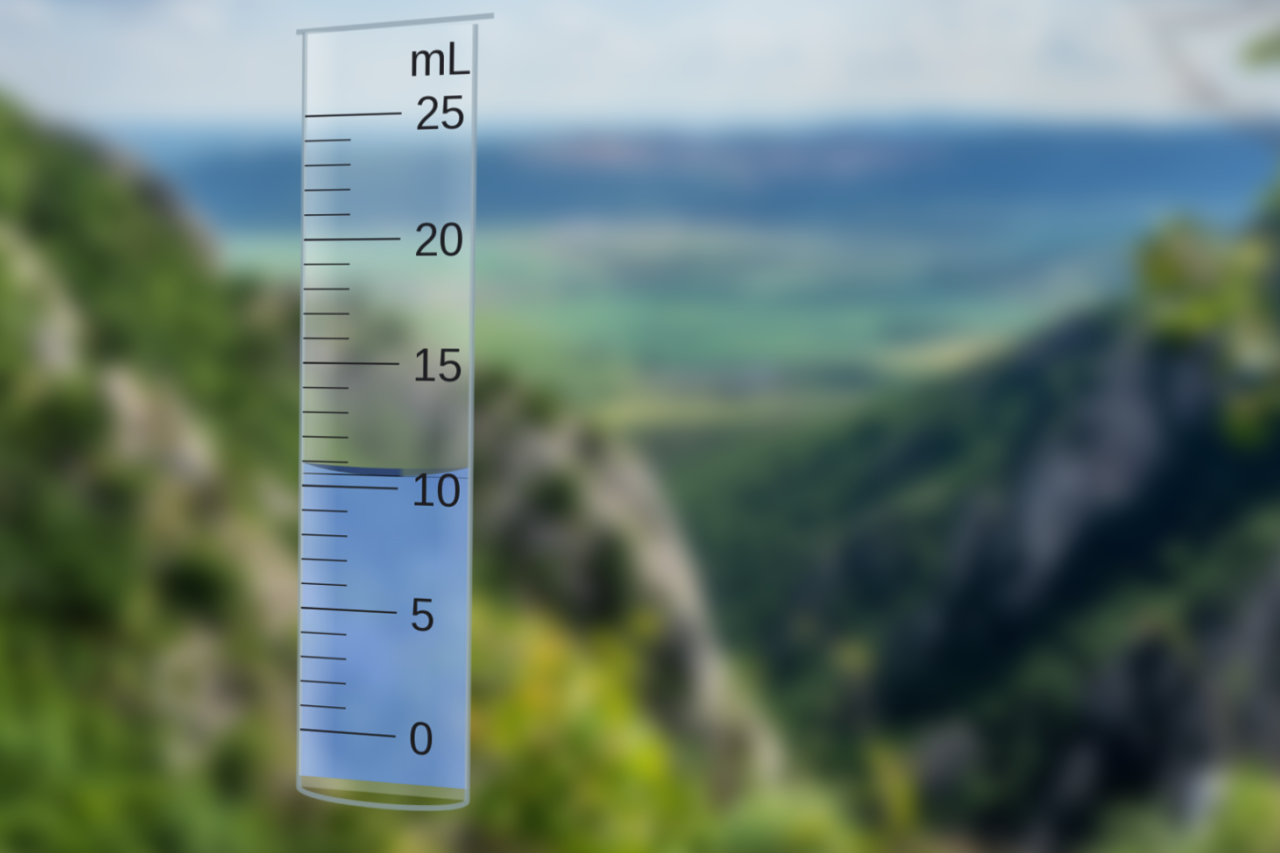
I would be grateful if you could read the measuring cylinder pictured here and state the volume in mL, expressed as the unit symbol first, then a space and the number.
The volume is mL 10.5
